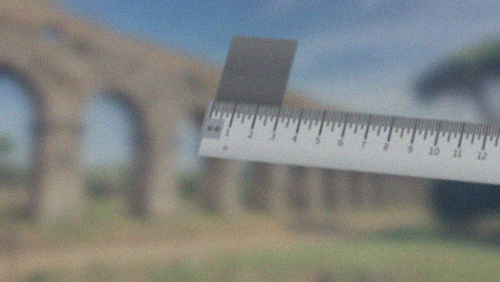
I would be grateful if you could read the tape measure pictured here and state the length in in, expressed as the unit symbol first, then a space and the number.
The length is in 3
